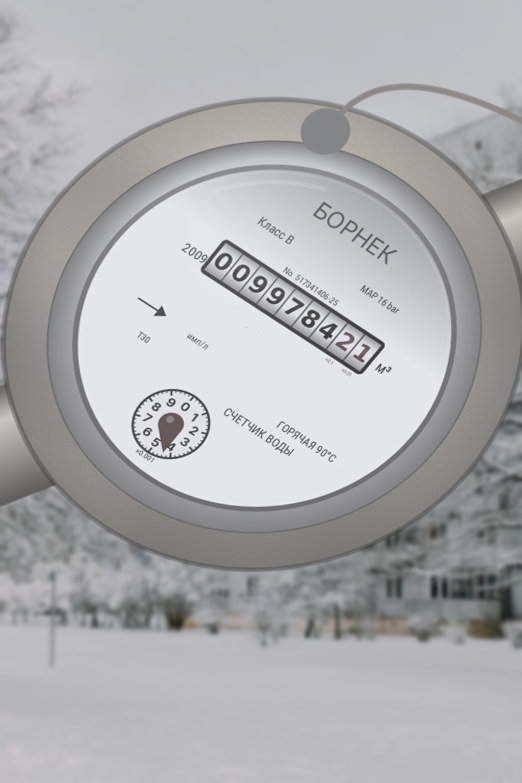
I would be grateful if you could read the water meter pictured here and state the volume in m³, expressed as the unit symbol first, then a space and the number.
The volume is m³ 99784.214
